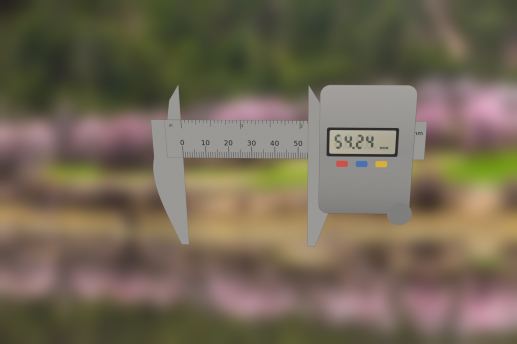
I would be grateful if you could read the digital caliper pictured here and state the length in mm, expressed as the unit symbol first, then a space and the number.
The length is mm 54.24
